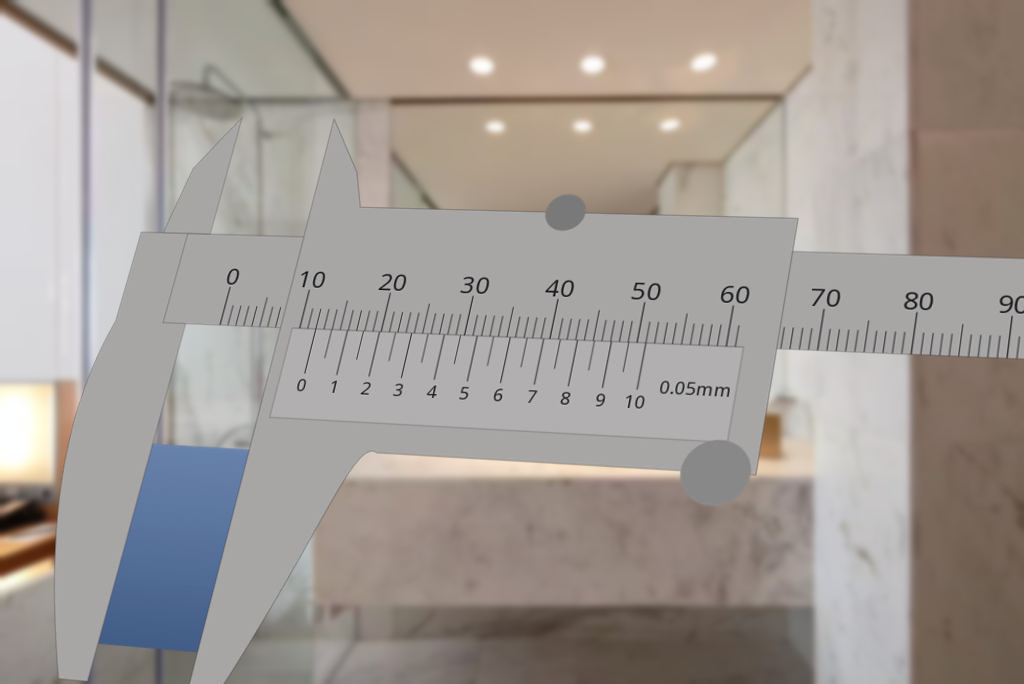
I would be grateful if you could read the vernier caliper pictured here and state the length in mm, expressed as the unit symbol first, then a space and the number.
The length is mm 12.0
